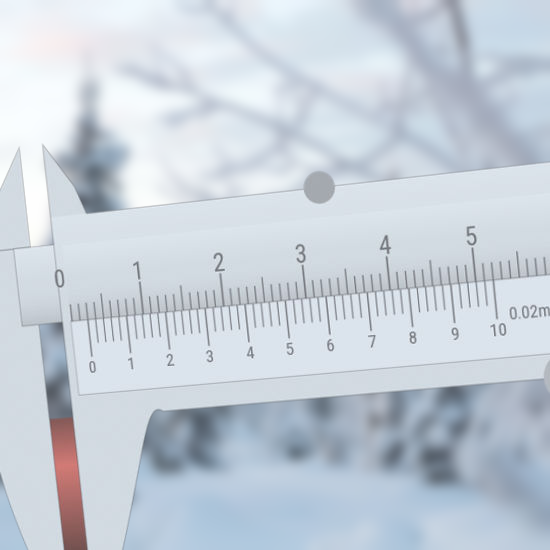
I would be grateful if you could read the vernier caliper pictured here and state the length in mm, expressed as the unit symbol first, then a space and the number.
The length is mm 3.0
